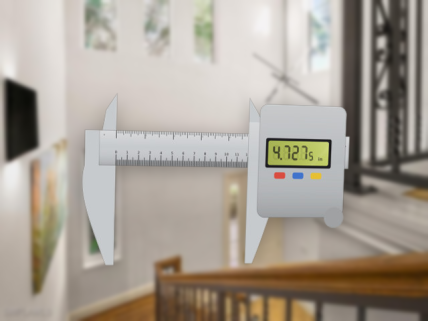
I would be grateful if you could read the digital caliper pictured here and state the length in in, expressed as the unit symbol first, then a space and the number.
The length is in 4.7275
